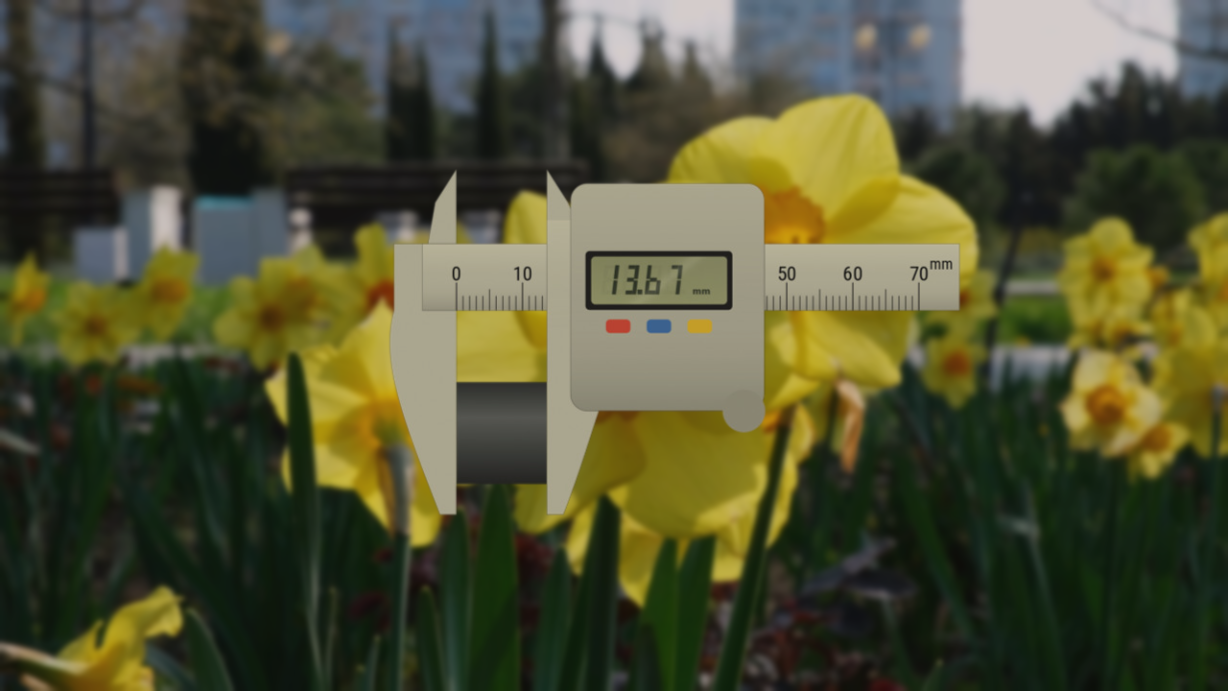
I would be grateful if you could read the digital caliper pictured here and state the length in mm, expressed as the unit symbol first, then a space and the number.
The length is mm 13.67
